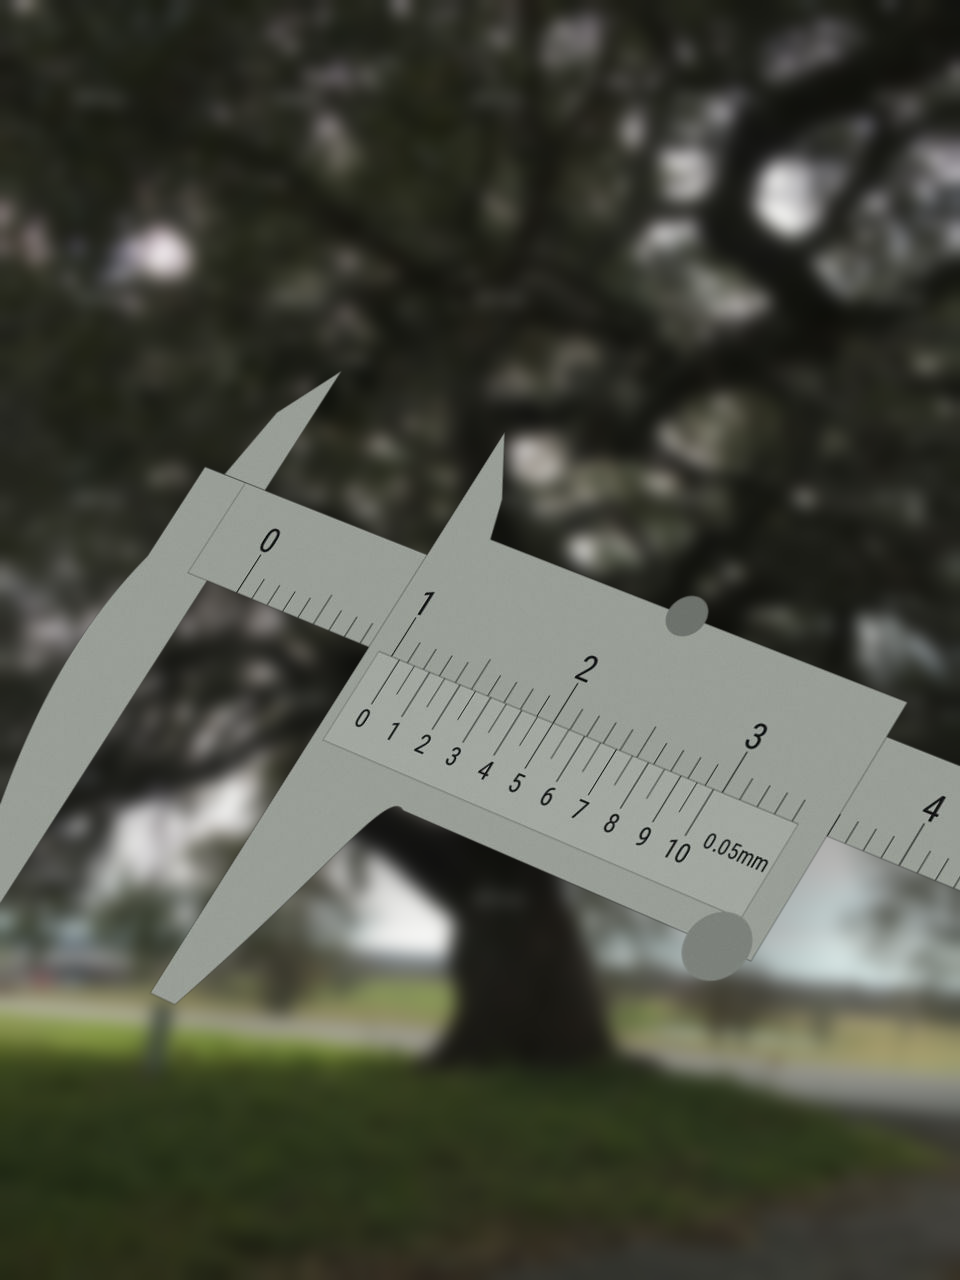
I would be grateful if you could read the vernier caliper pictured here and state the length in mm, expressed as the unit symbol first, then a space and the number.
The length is mm 10.5
